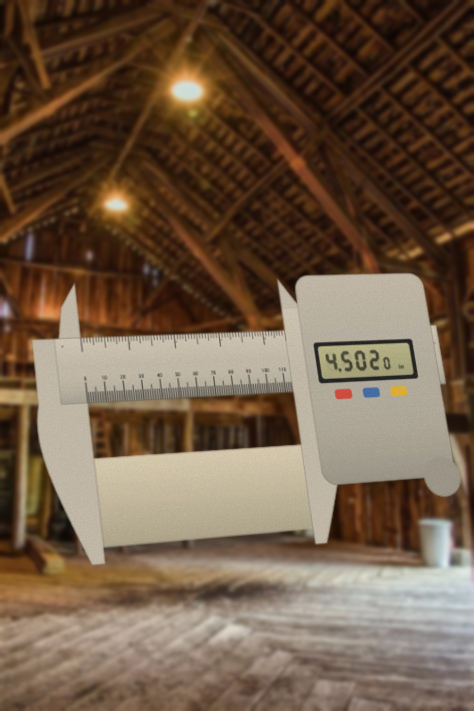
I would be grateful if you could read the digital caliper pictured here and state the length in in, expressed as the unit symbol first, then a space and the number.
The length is in 4.5020
